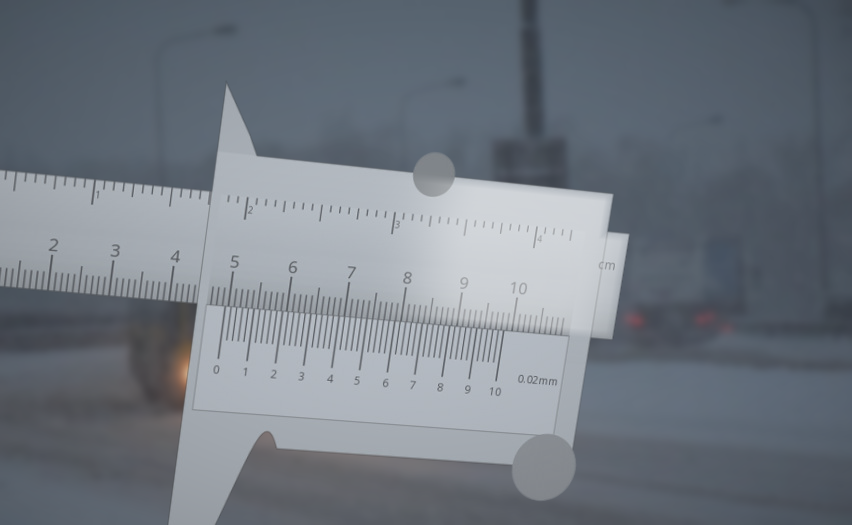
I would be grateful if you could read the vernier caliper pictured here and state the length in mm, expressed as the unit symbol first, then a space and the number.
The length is mm 49.5
